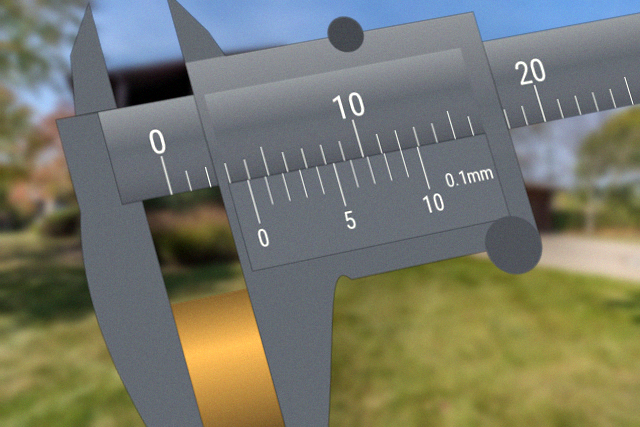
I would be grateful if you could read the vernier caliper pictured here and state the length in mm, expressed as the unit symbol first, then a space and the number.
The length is mm 3.9
